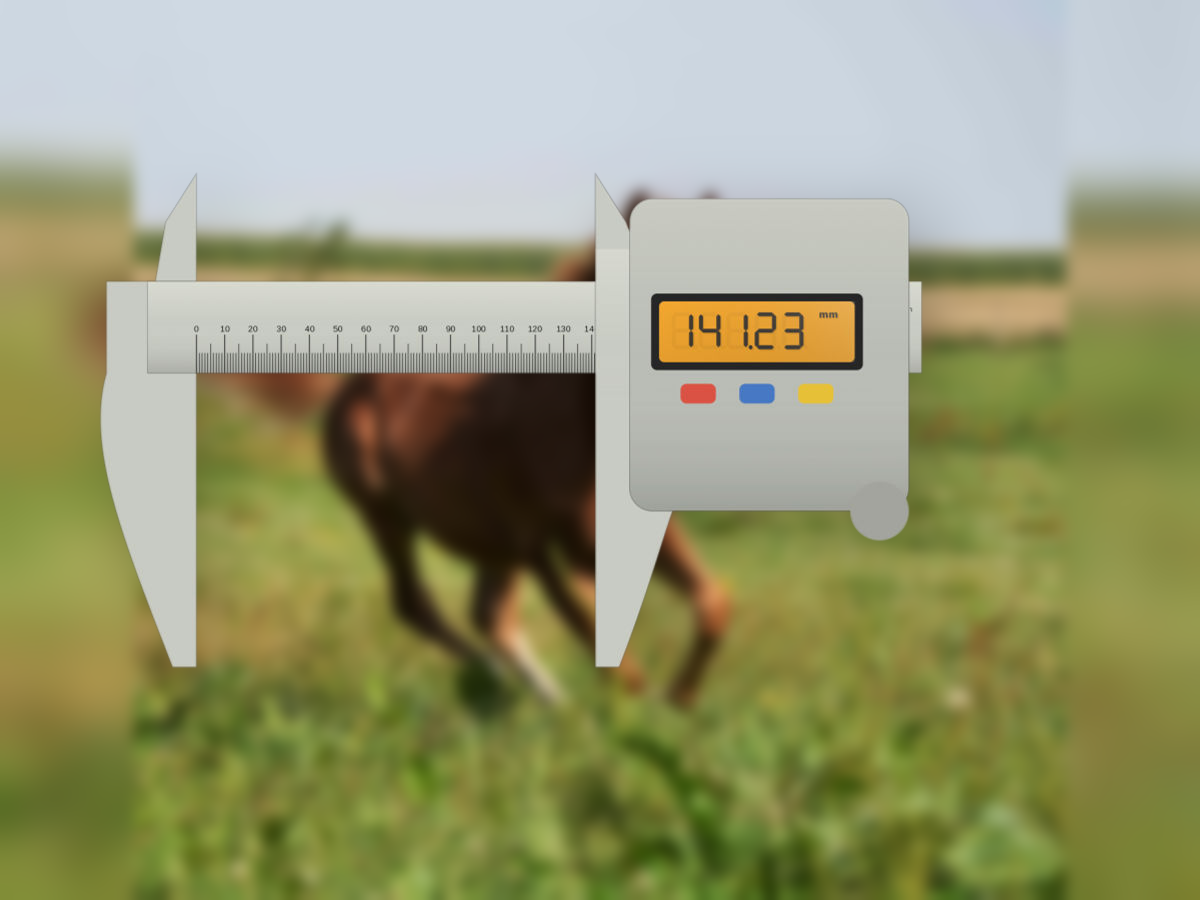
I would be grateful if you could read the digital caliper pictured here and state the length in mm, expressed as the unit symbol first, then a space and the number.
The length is mm 141.23
